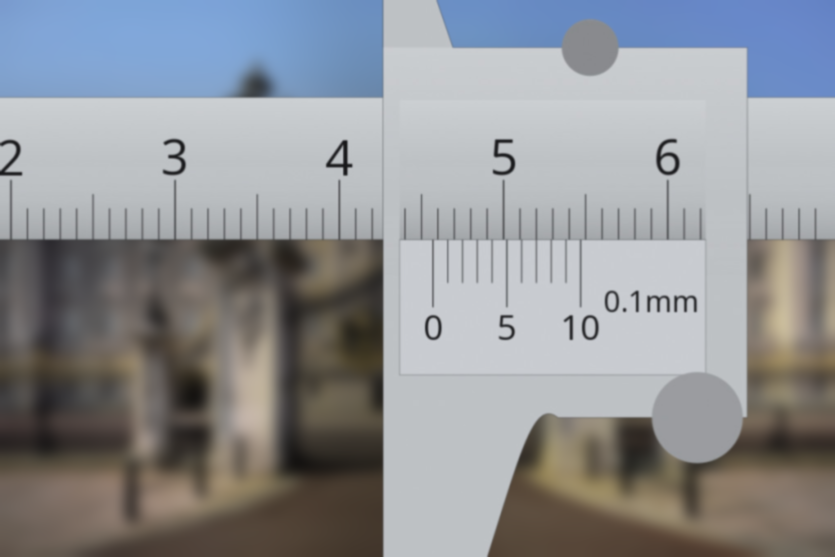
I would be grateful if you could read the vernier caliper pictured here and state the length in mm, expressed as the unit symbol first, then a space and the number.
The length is mm 45.7
